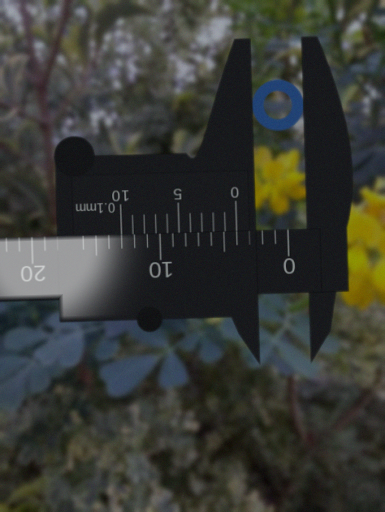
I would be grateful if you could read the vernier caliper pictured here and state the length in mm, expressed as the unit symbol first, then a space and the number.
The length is mm 4.0
